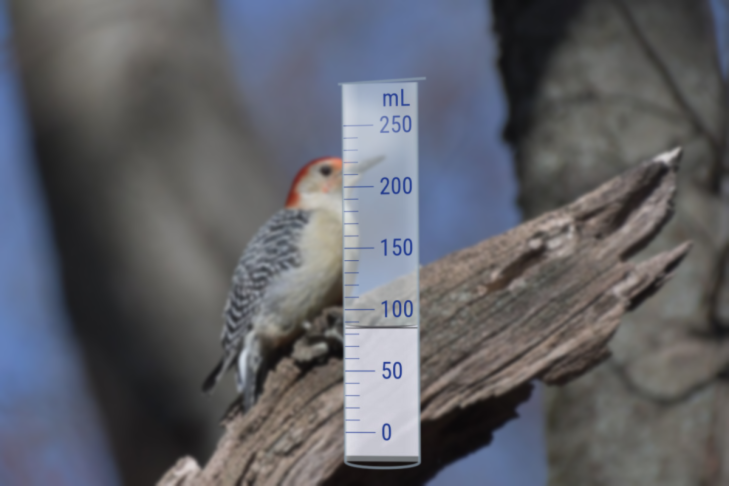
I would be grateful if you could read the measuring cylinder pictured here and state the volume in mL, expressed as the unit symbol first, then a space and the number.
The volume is mL 85
